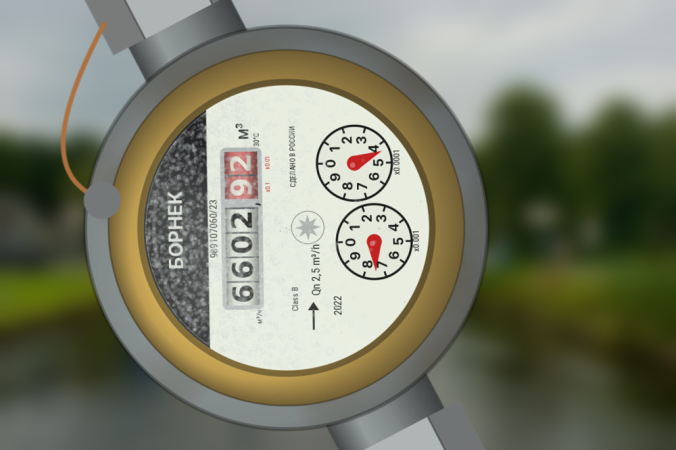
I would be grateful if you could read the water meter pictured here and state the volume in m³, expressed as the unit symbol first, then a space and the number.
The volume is m³ 6602.9274
